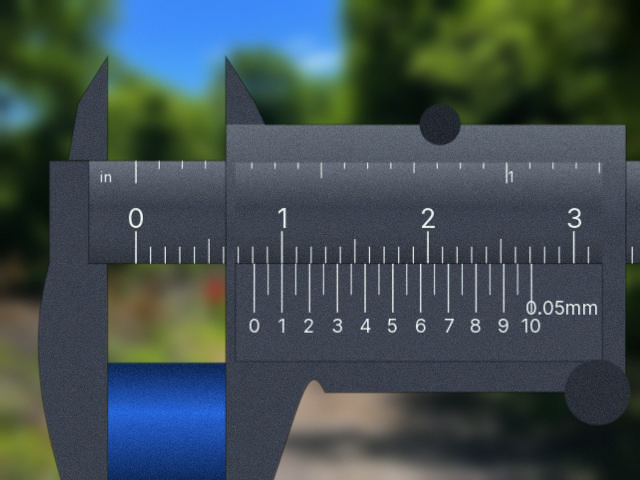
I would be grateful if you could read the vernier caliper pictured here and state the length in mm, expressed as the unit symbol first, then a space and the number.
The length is mm 8.1
